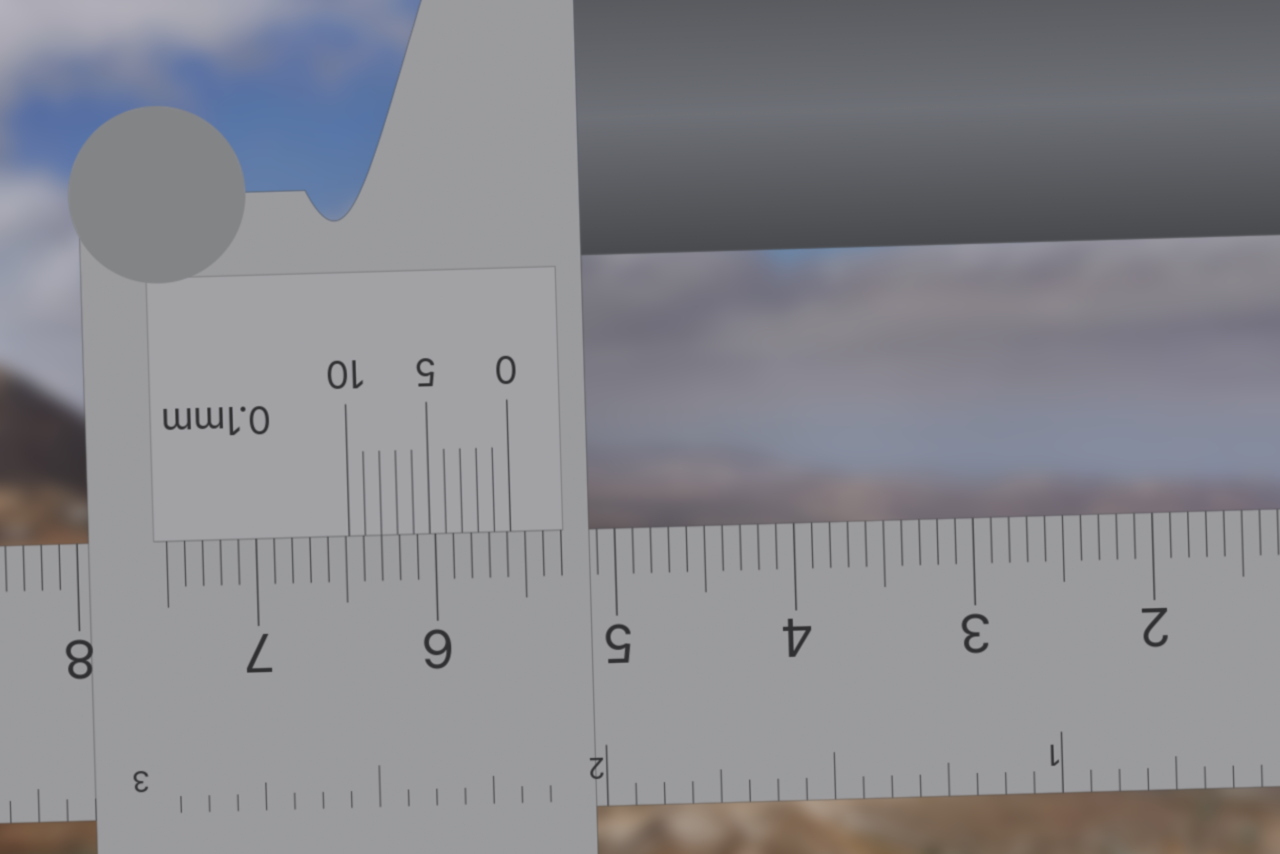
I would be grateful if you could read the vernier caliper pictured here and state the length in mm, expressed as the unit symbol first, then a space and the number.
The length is mm 55.8
